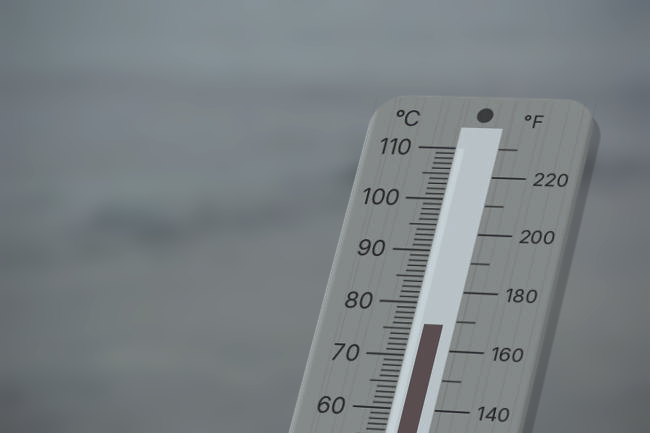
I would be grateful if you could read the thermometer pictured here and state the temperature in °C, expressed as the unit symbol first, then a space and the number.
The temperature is °C 76
